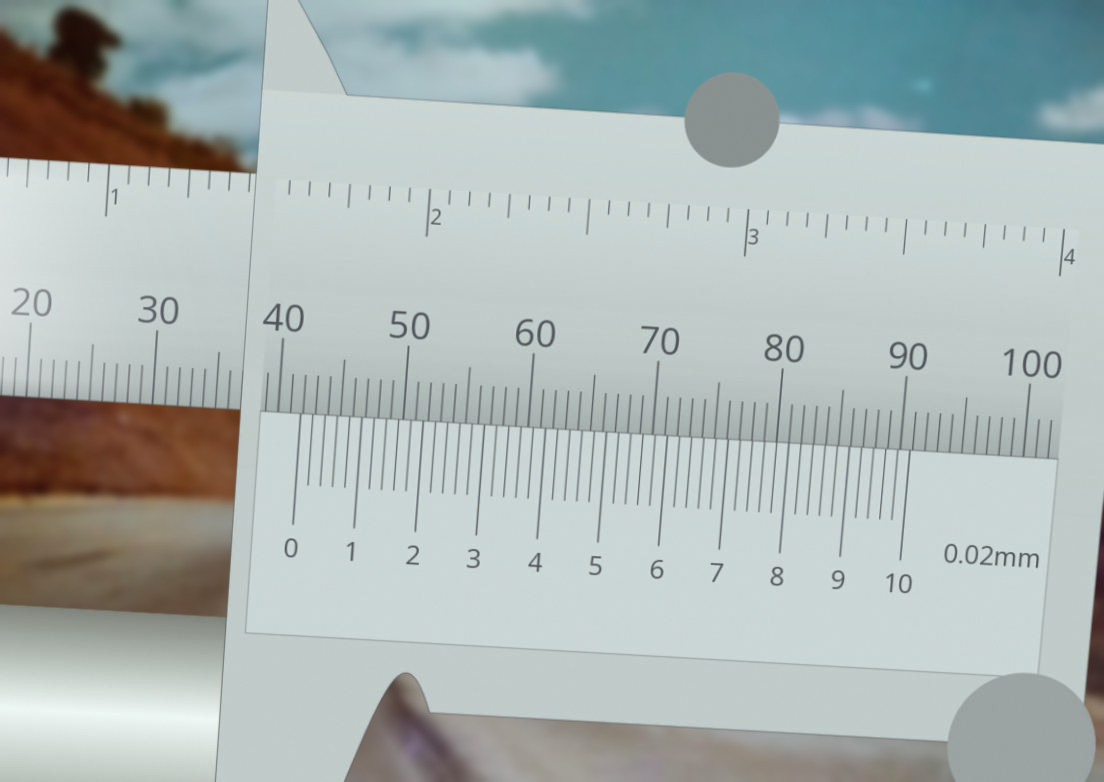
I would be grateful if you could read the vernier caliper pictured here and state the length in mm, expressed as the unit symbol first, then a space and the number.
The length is mm 41.8
